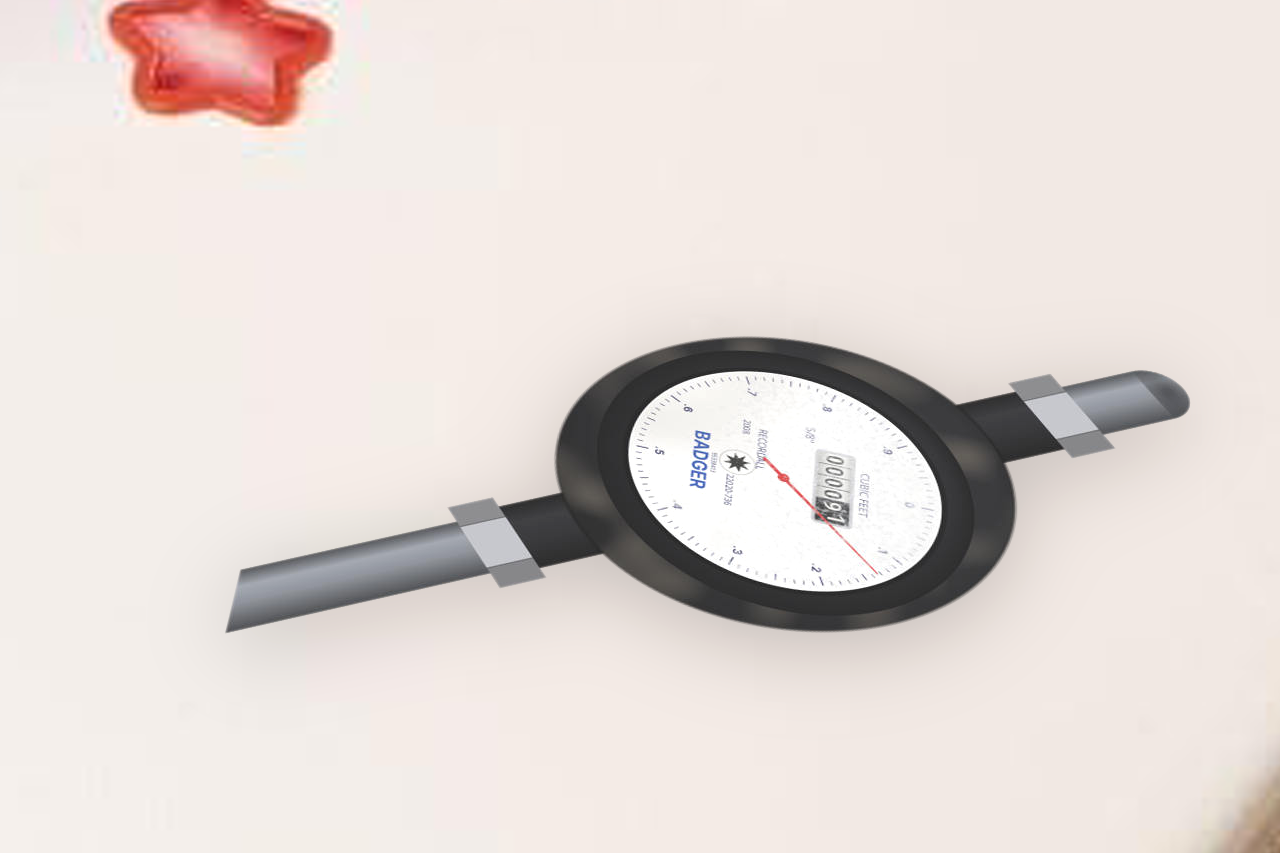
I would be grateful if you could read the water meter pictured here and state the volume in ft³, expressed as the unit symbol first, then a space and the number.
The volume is ft³ 91.13
